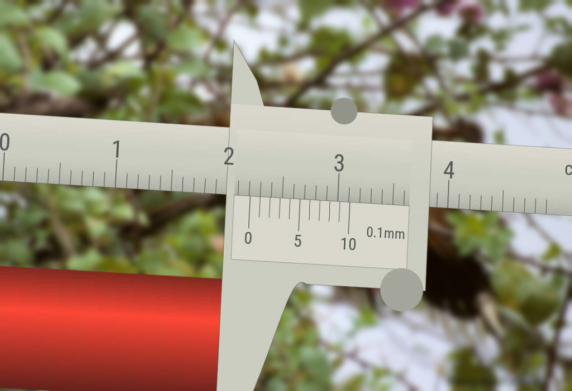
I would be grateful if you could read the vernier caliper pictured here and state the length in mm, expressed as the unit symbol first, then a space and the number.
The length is mm 22.1
